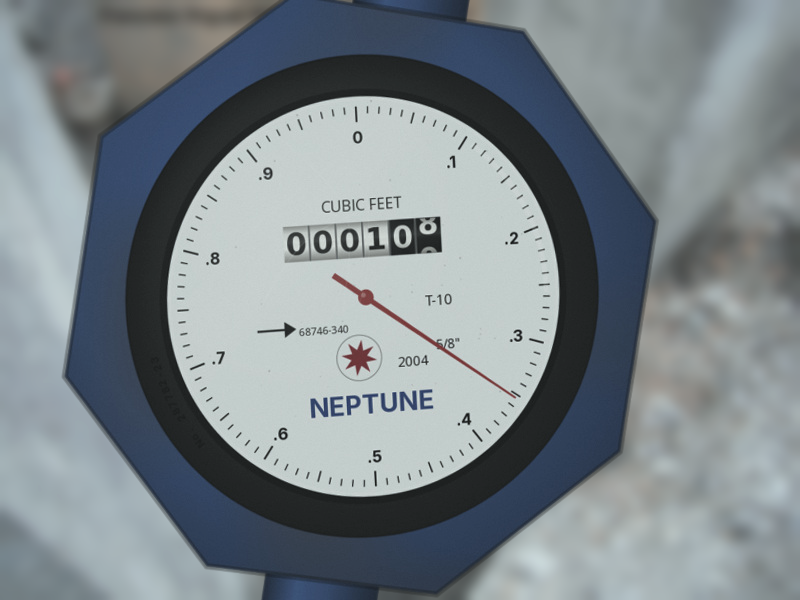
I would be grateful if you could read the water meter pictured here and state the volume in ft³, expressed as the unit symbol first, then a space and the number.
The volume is ft³ 108.35
